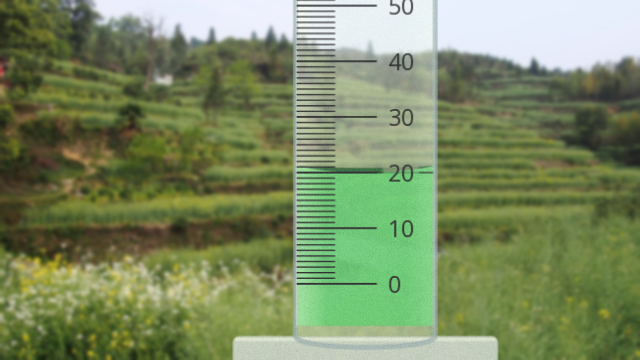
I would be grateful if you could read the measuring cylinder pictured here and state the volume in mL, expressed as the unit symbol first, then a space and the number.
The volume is mL 20
